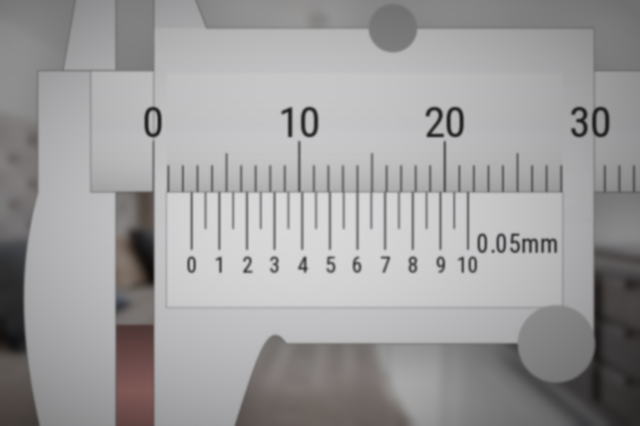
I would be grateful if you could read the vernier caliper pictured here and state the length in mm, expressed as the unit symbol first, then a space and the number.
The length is mm 2.6
